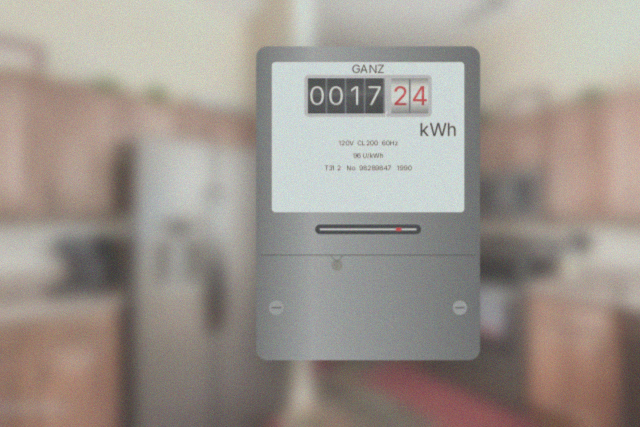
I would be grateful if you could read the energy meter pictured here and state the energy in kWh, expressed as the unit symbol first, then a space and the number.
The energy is kWh 17.24
